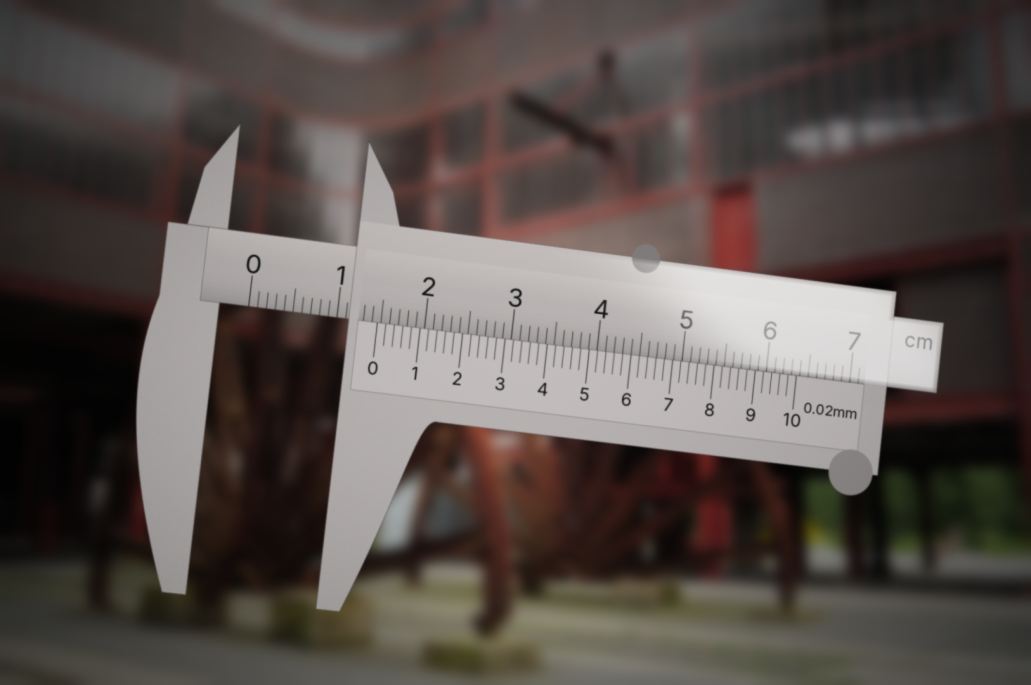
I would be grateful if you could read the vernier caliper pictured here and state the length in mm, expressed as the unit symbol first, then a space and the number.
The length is mm 14.6
